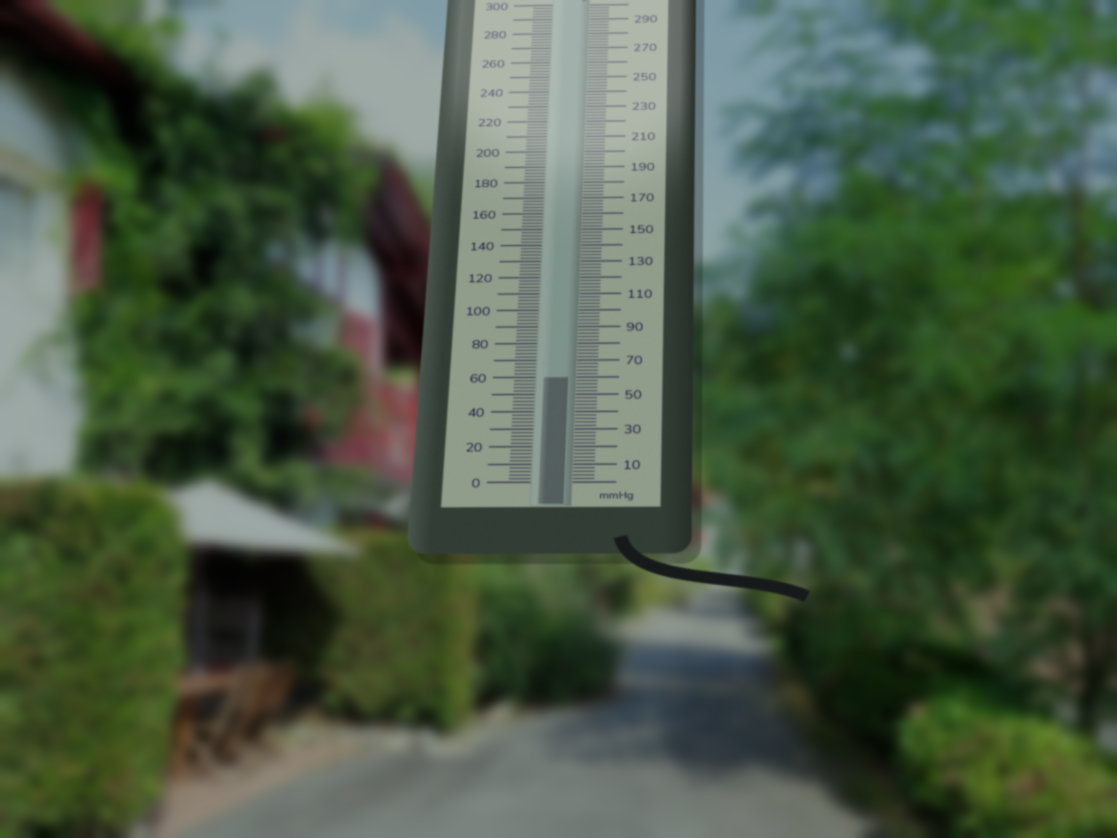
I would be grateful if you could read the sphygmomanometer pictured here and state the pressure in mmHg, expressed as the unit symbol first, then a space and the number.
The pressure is mmHg 60
